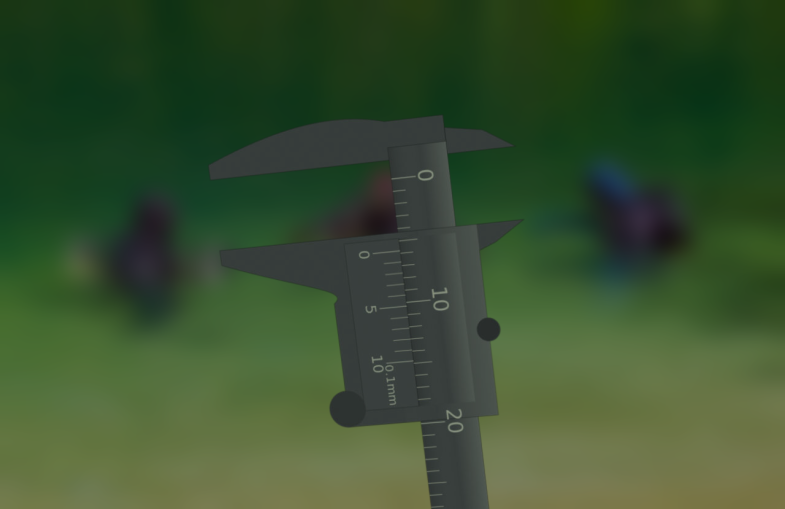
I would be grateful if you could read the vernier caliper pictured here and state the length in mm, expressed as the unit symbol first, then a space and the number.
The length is mm 5.8
